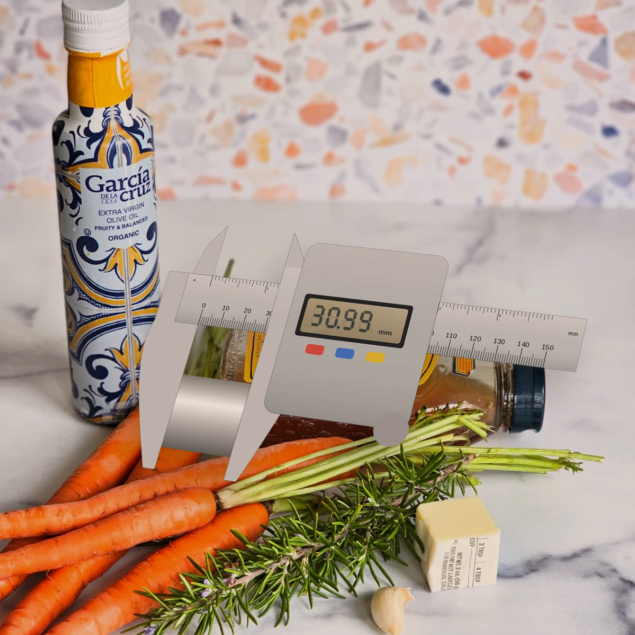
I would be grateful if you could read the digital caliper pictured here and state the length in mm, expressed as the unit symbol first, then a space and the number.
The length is mm 30.99
